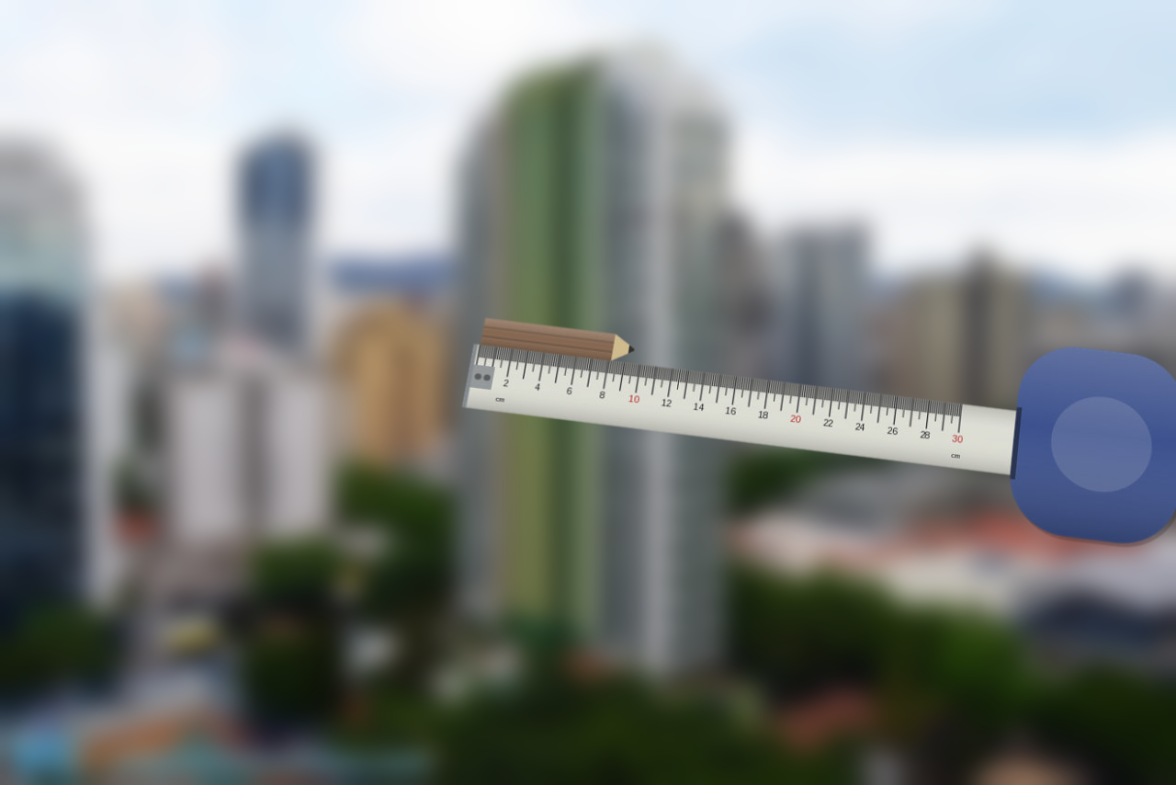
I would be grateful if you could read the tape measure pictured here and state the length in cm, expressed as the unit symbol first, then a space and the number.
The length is cm 9.5
